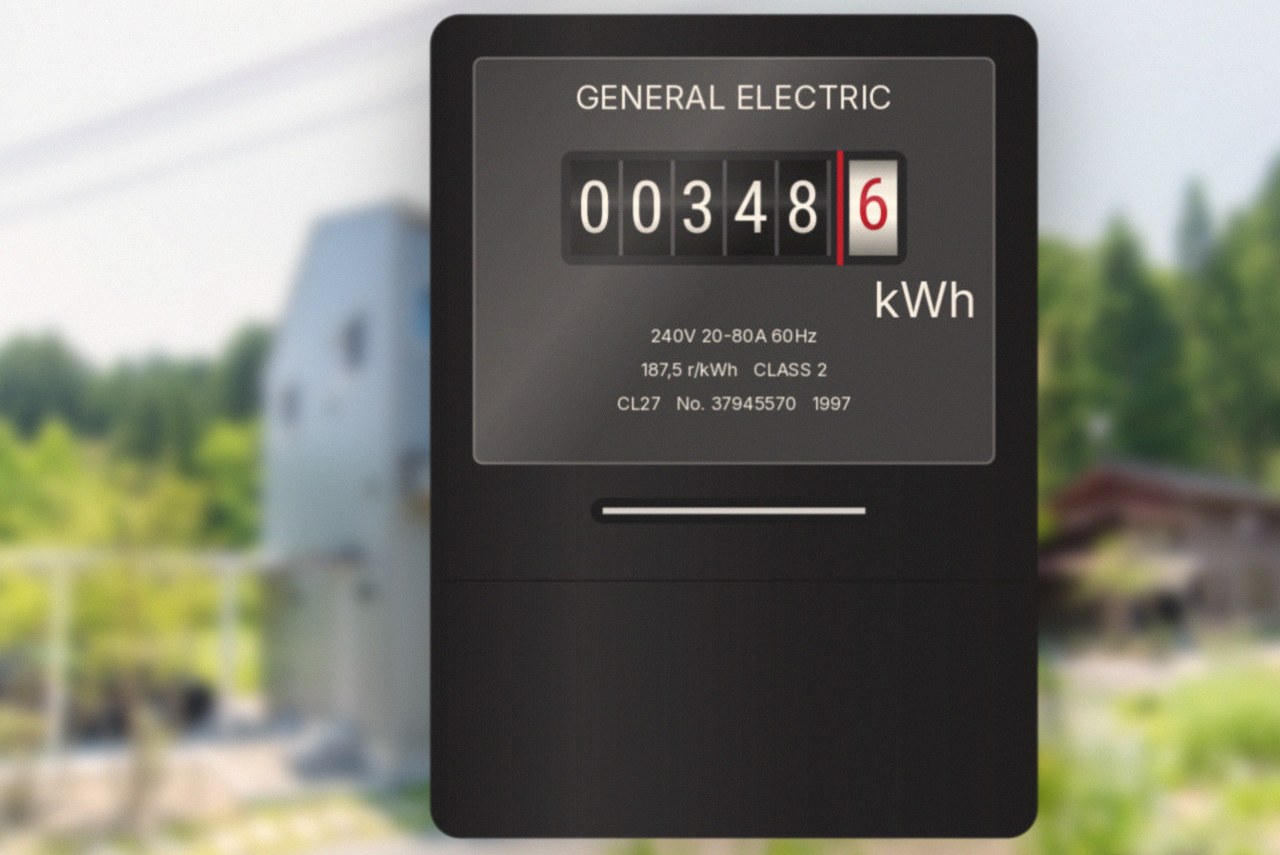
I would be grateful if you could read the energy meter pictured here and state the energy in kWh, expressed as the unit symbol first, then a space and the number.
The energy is kWh 348.6
